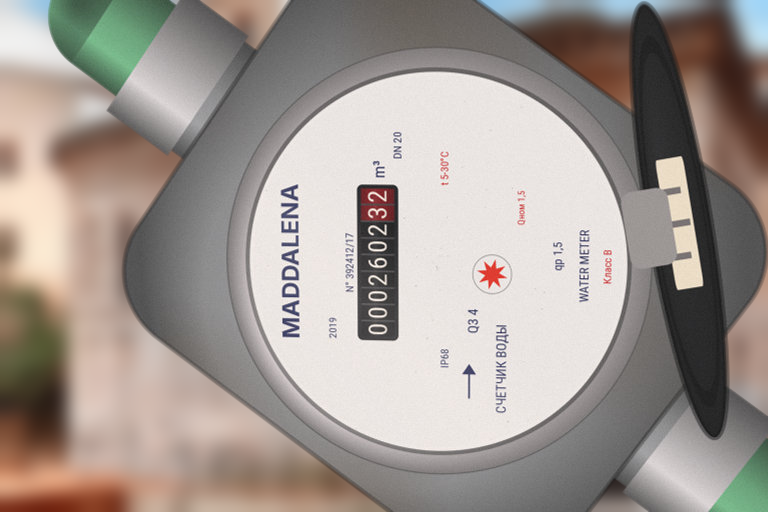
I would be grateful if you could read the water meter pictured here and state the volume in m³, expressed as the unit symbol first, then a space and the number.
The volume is m³ 2602.32
